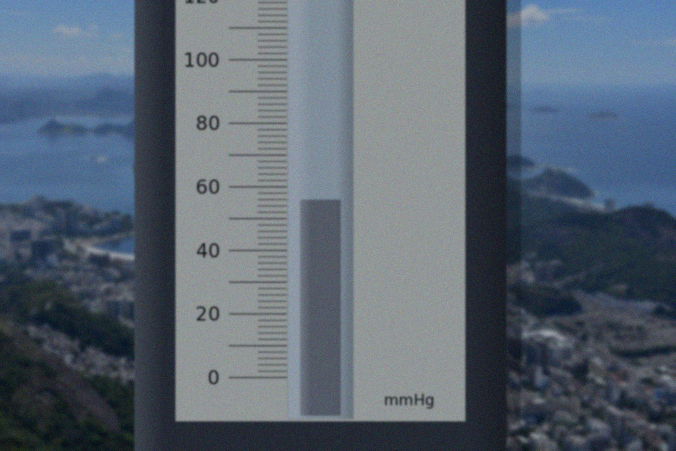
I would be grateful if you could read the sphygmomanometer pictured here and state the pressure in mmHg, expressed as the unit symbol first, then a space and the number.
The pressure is mmHg 56
